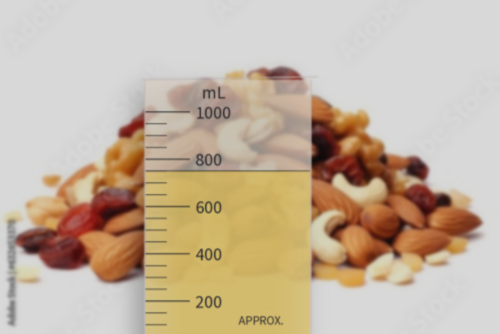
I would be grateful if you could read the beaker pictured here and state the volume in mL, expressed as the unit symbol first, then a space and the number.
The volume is mL 750
